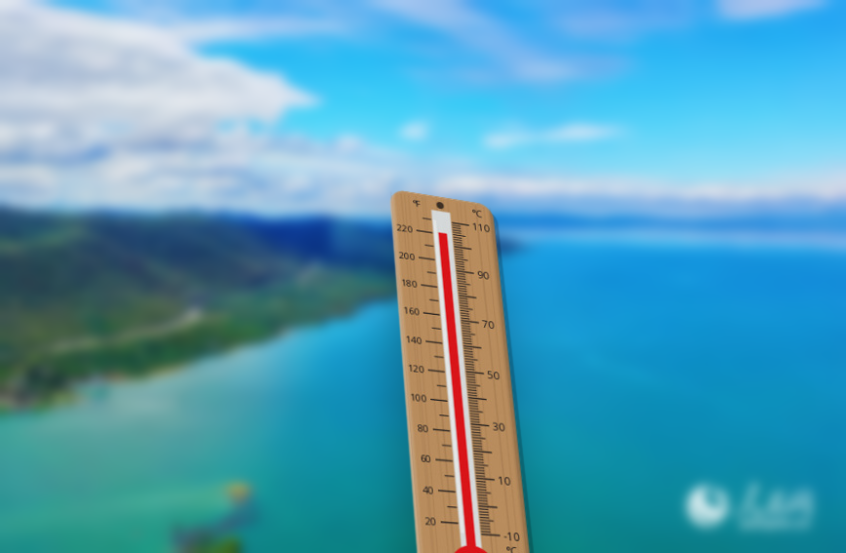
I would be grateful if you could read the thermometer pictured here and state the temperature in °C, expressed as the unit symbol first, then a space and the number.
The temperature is °C 105
